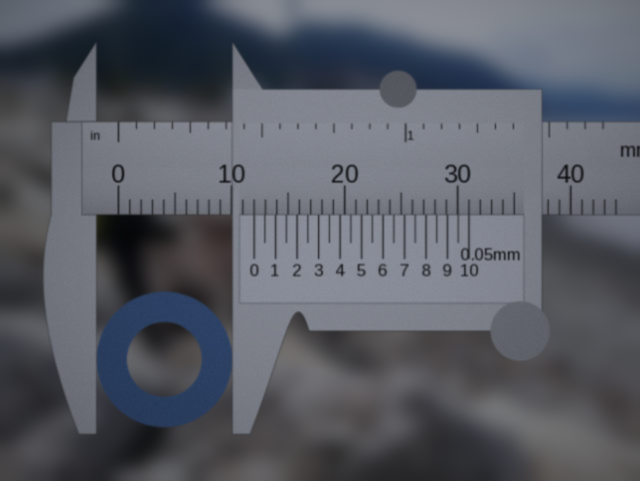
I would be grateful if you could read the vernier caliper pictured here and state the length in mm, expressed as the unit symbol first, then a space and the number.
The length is mm 12.0
